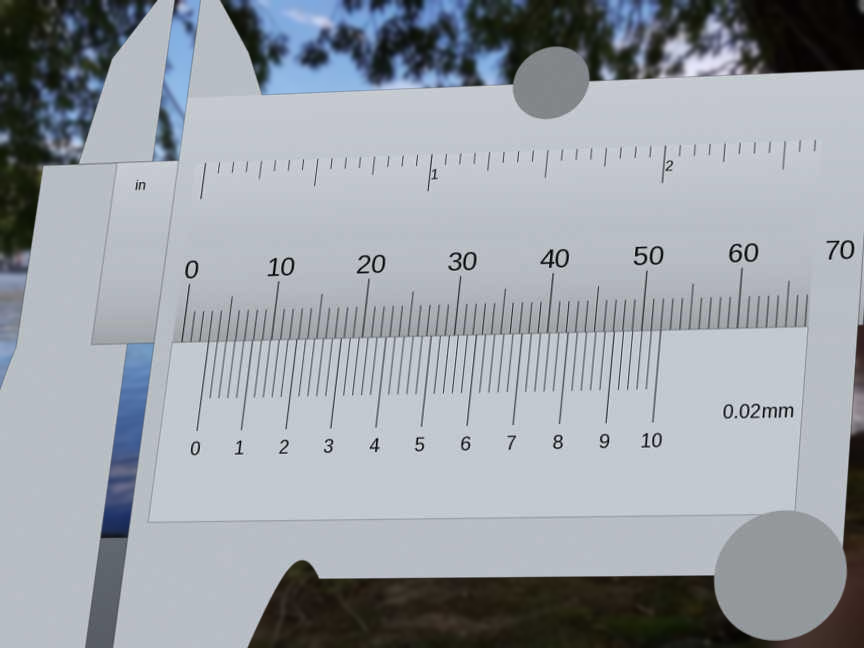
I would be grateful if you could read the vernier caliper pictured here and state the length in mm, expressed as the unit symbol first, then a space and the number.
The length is mm 3.0
